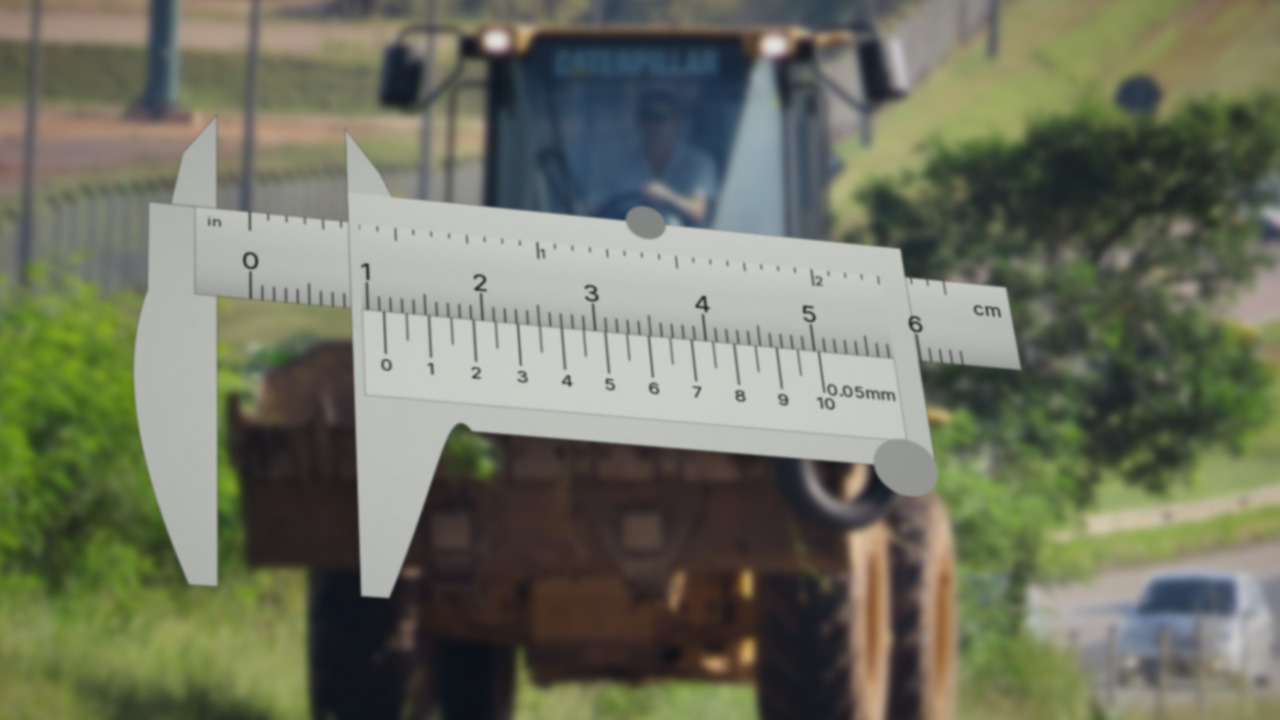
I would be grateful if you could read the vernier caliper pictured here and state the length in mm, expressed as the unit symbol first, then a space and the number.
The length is mm 11.4
